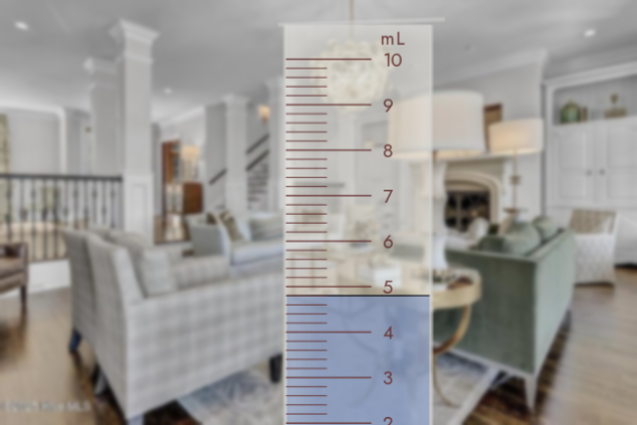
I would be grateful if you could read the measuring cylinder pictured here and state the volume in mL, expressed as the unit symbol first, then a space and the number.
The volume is mL 4.8
